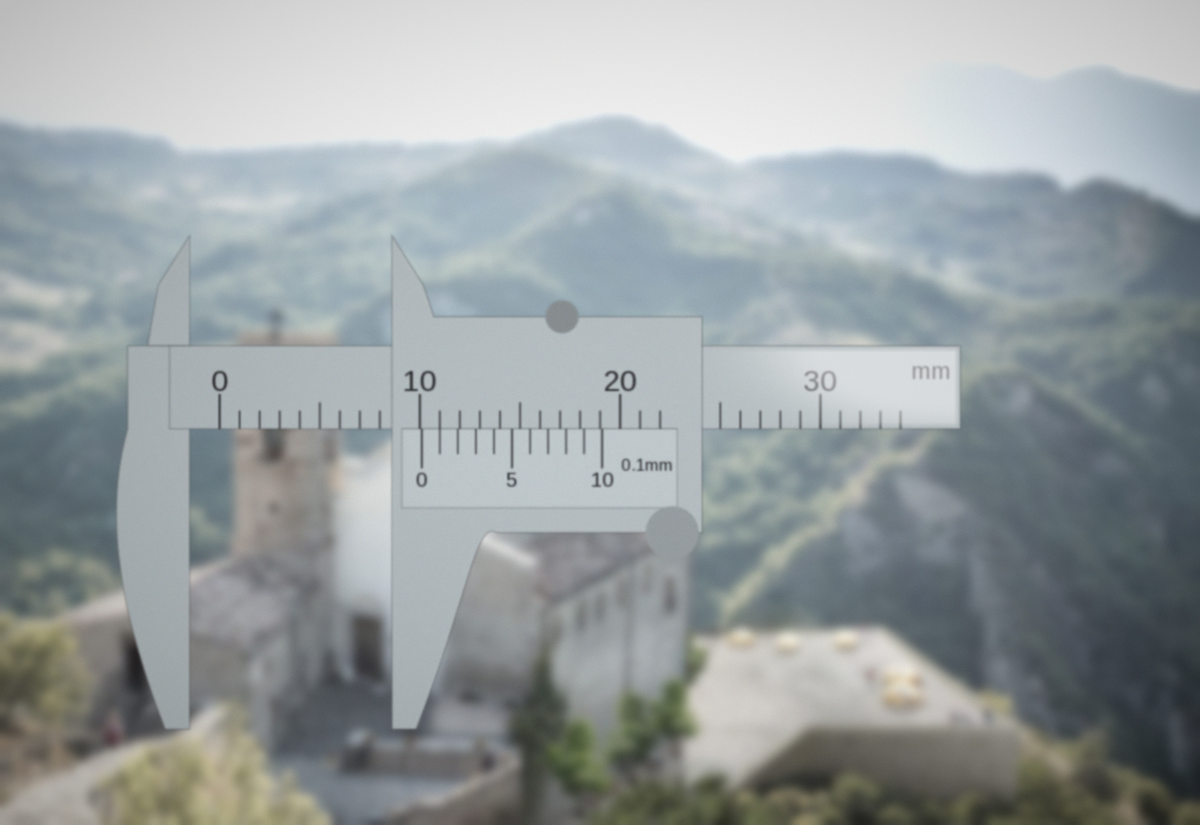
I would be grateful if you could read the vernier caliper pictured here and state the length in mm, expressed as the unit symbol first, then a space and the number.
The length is mm 10.1
